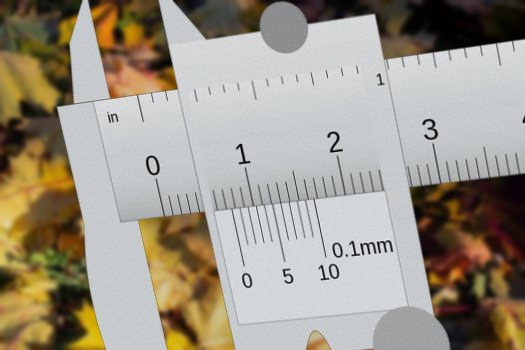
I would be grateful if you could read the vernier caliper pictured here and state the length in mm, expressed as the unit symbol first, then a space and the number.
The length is mm 7.6
